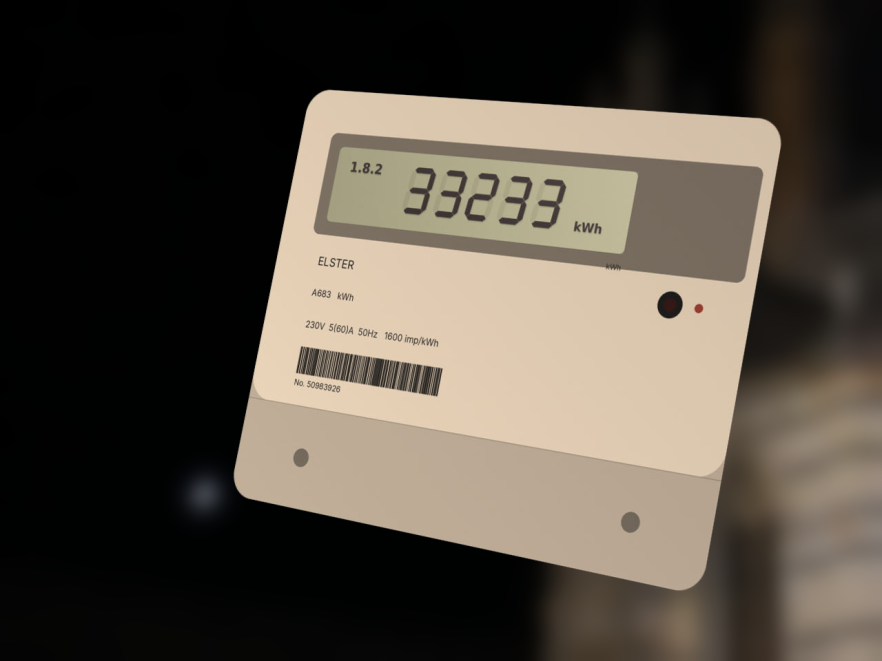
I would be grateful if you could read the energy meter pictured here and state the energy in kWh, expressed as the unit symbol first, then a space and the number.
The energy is kWh 33233
